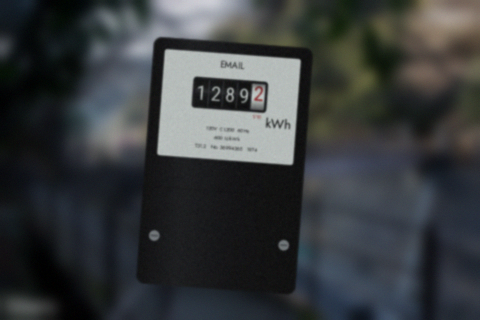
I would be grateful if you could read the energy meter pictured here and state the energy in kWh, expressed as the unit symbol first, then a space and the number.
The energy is kWh 1289.2
